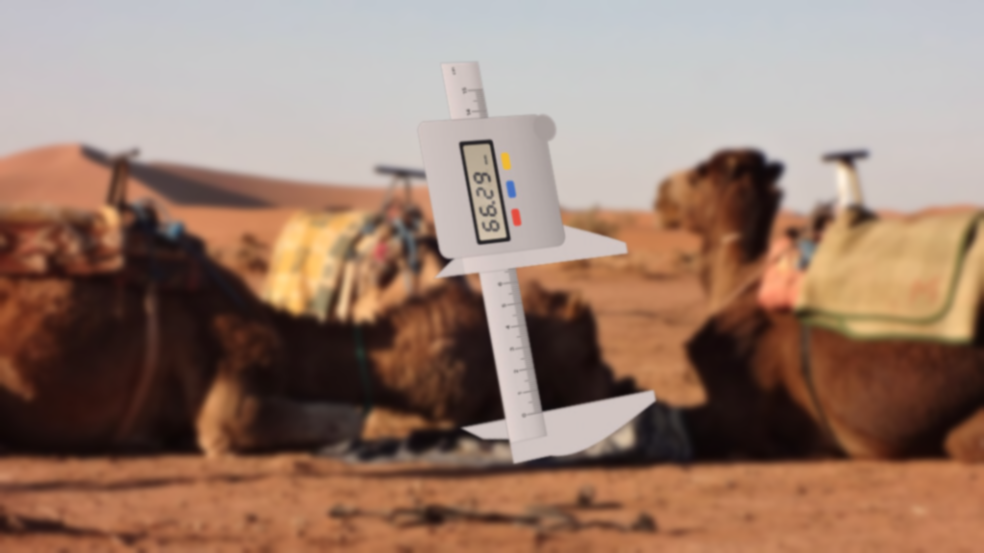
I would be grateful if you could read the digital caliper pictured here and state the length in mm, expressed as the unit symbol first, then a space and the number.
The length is mm 66.29
